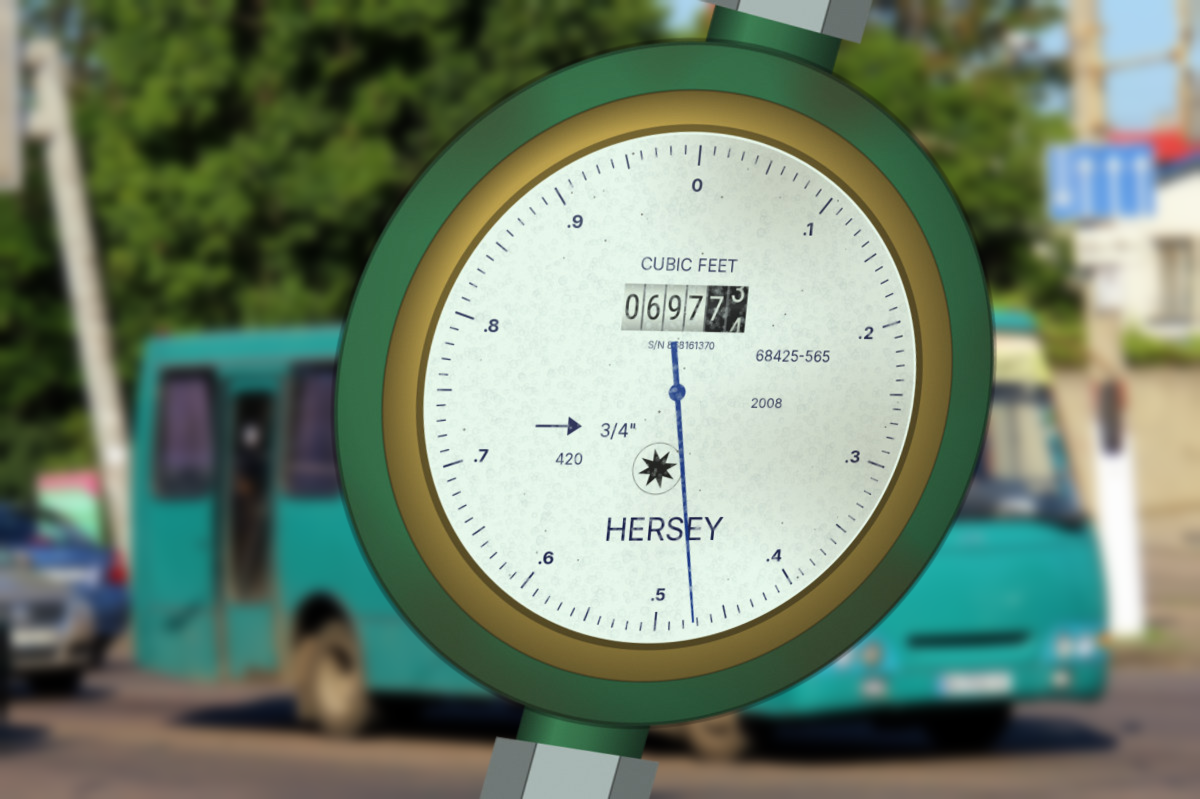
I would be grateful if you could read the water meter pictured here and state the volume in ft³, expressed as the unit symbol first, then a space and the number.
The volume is ft³ 69773.47
